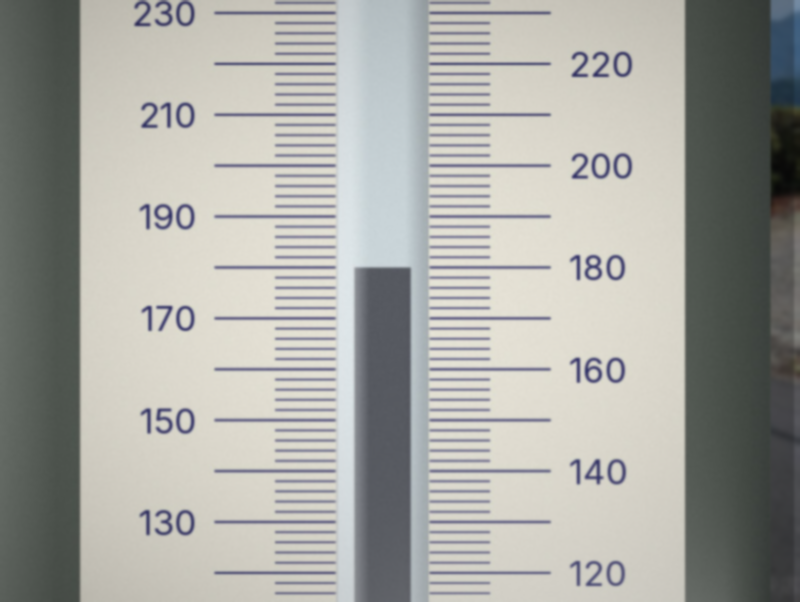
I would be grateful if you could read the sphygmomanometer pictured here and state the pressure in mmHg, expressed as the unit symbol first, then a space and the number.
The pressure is mmHg 180
